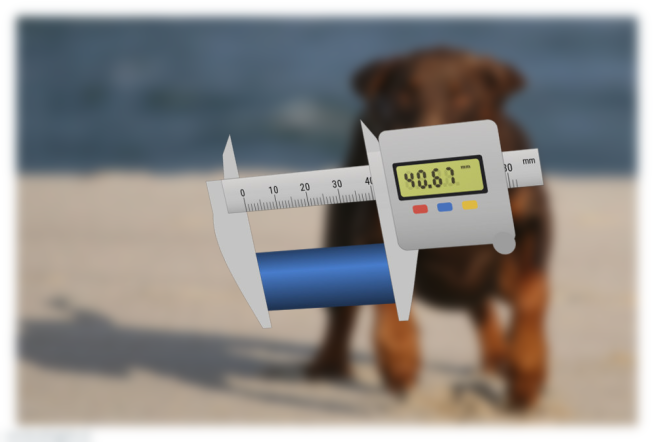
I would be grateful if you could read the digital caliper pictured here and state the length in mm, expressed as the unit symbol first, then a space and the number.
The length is mm 40.67
